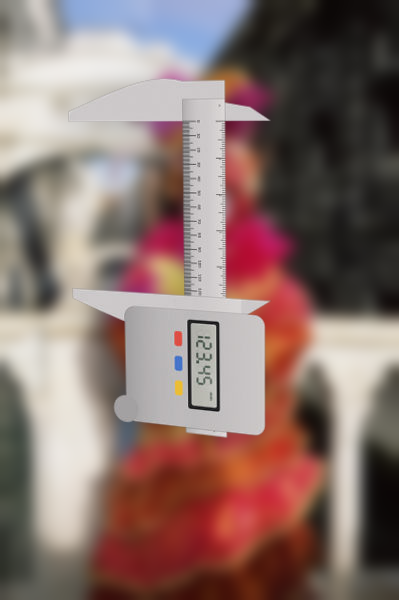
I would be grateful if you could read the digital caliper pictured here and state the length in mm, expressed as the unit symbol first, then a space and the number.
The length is mm 123.45
